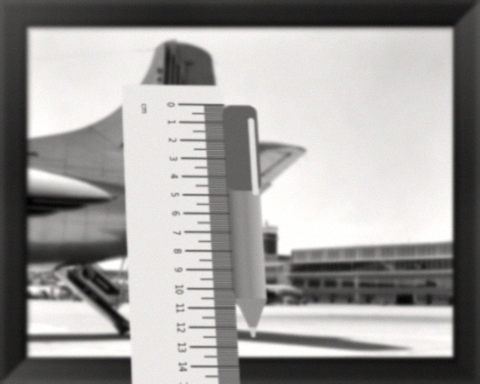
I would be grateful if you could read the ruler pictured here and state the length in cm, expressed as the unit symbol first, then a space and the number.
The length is cm 12.5
